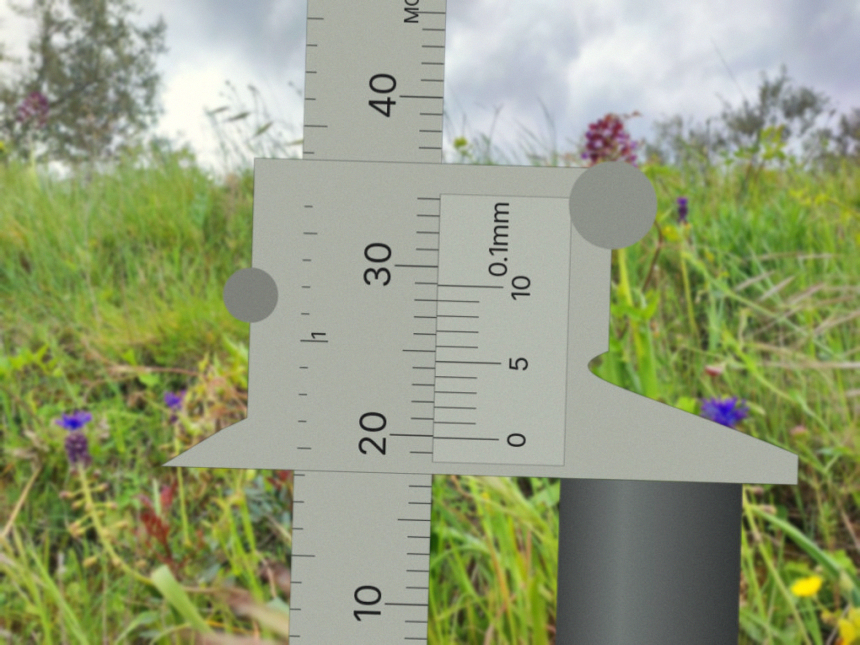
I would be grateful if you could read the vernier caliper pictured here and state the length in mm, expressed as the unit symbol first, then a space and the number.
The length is mm 19.9
